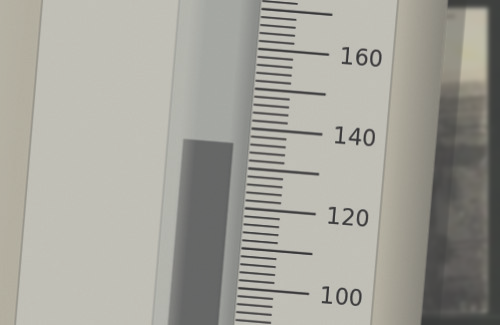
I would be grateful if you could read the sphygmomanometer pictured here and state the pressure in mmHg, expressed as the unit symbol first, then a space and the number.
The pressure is mmHg 136
